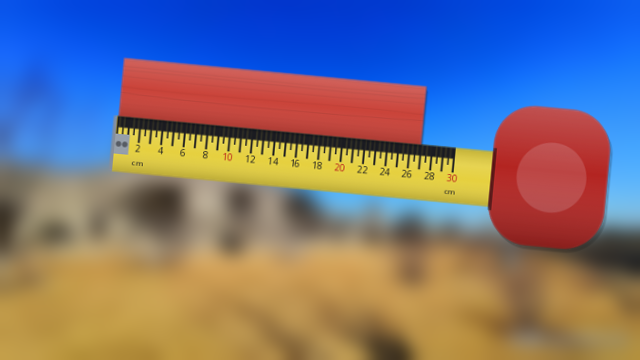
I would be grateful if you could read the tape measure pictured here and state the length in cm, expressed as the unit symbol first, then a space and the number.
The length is cm 27
